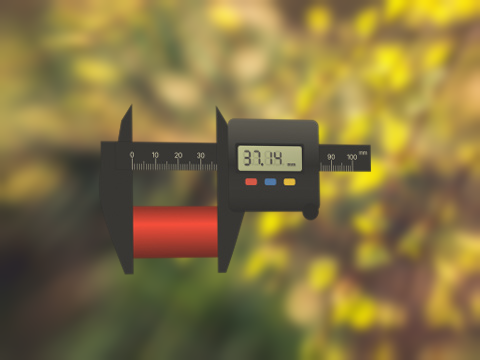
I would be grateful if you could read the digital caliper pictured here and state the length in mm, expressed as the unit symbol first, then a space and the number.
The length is mm 37.14
